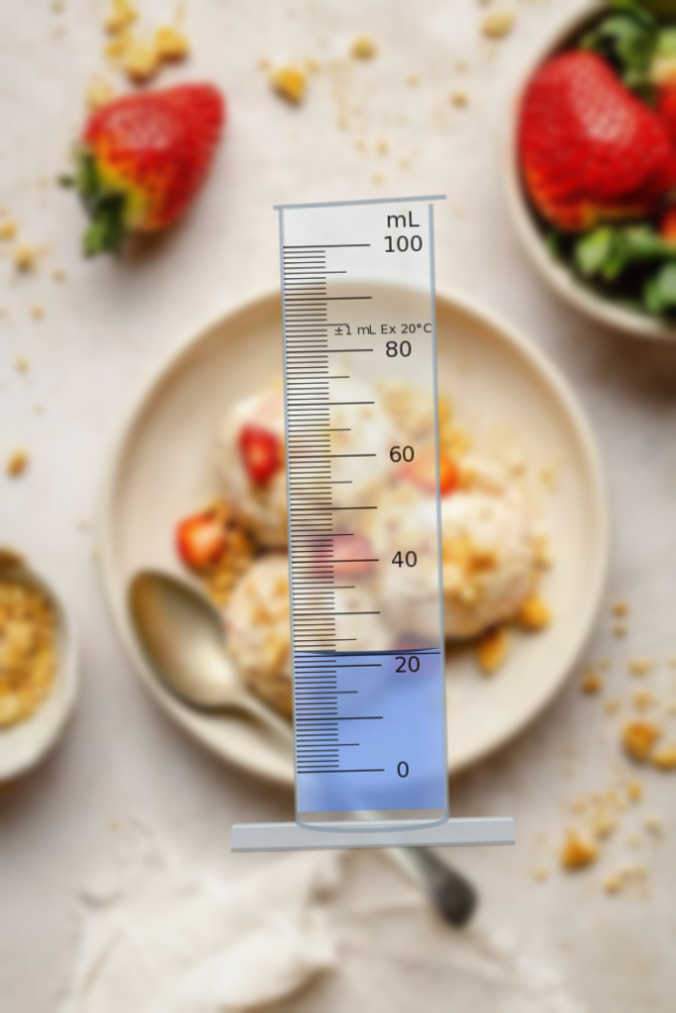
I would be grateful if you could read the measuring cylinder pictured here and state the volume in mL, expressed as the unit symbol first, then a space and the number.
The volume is mL 22
